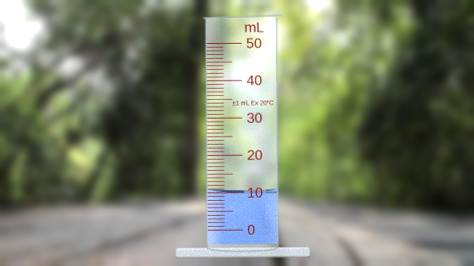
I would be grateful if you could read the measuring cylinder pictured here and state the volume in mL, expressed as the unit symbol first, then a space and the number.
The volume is mL 10
